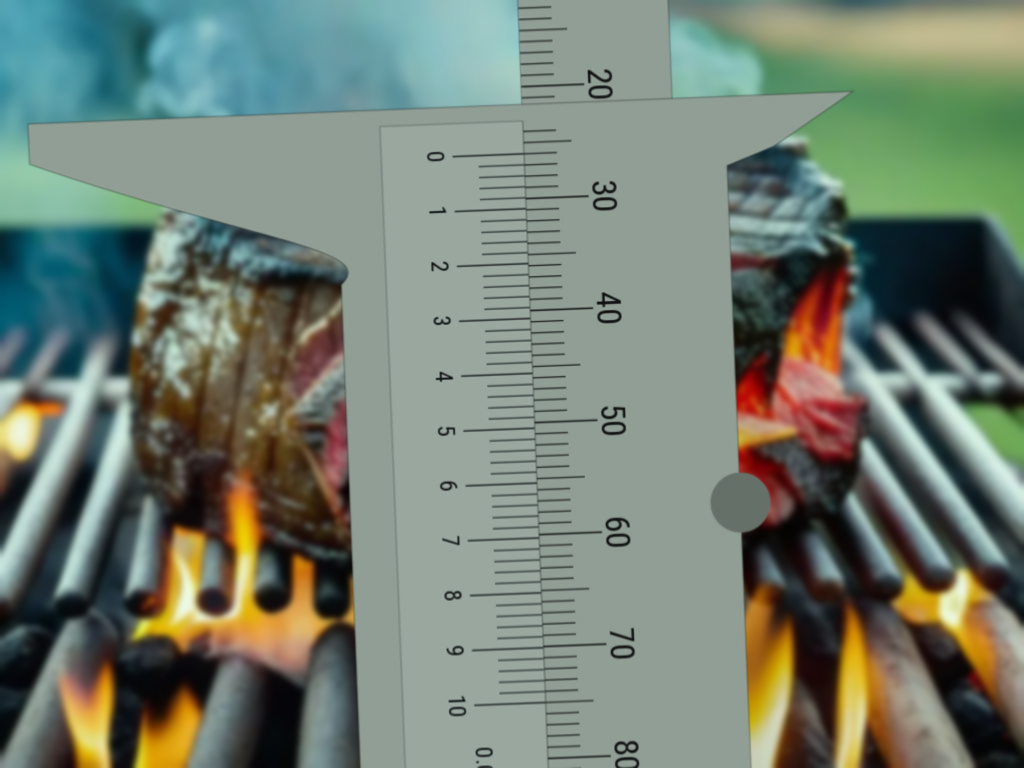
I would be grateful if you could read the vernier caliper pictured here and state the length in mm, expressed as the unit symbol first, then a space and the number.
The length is mm 26.0
